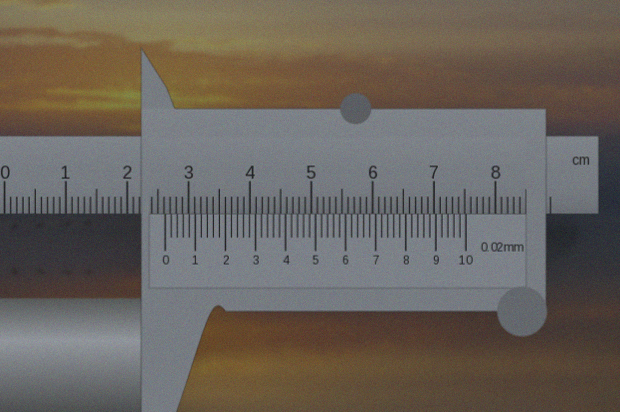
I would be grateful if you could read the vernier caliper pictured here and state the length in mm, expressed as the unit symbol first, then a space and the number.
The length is mm 26.2
